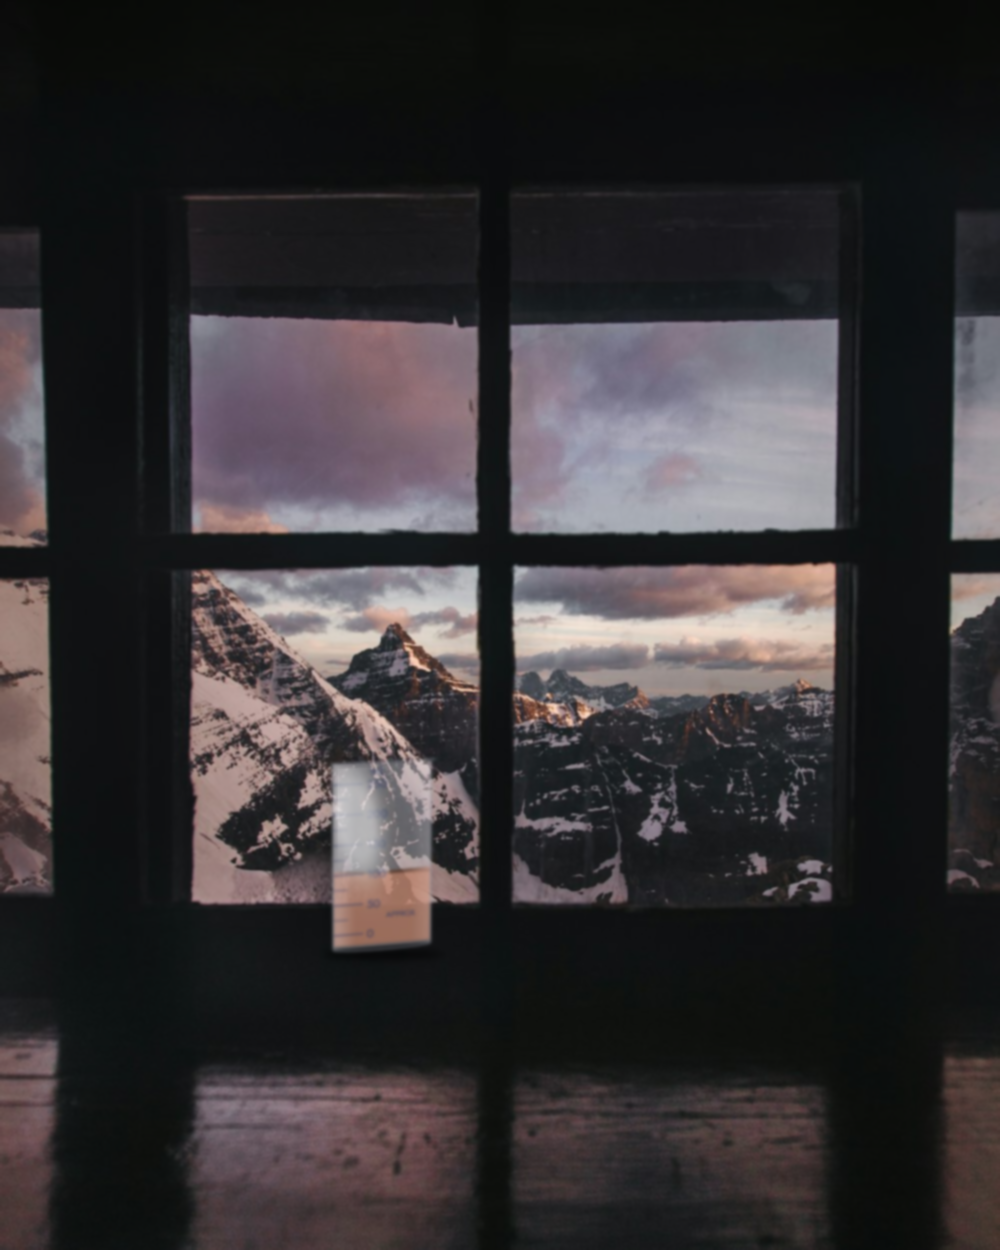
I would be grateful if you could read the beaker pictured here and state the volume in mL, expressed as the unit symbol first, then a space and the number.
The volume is mL 100
